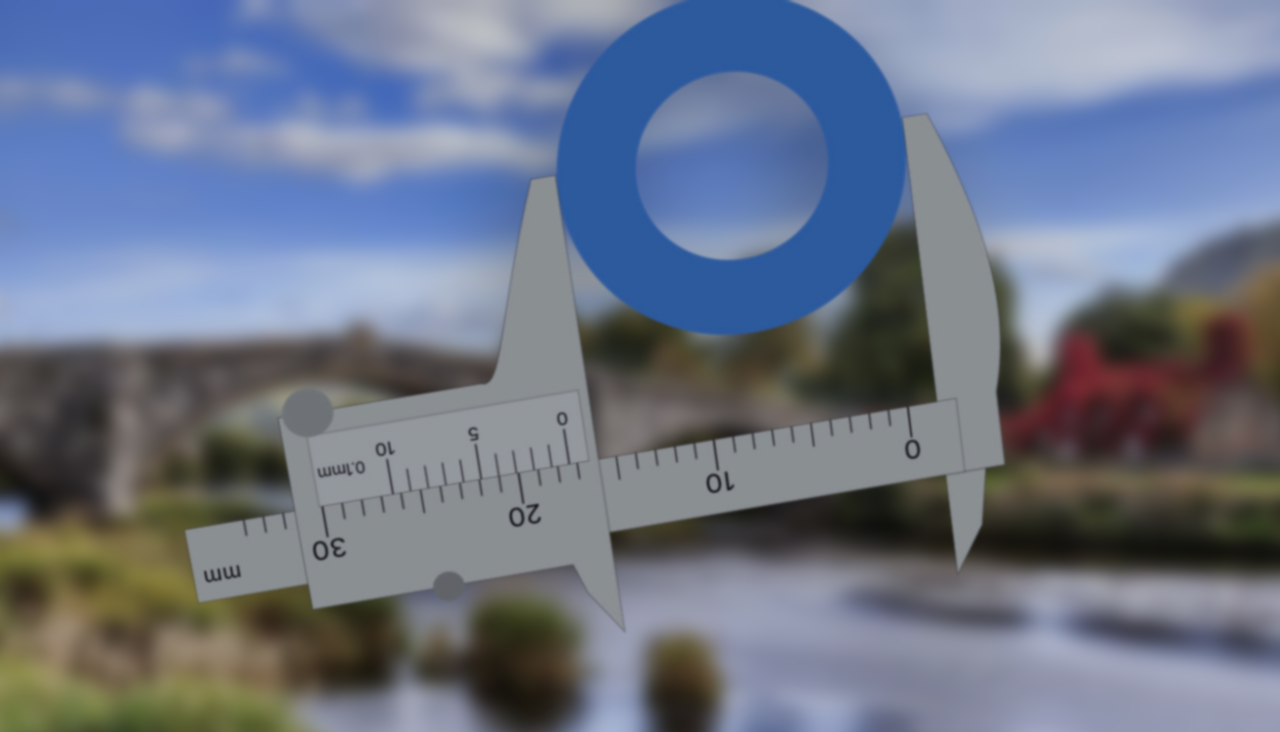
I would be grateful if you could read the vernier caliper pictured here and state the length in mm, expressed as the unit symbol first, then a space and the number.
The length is mm 17.4
